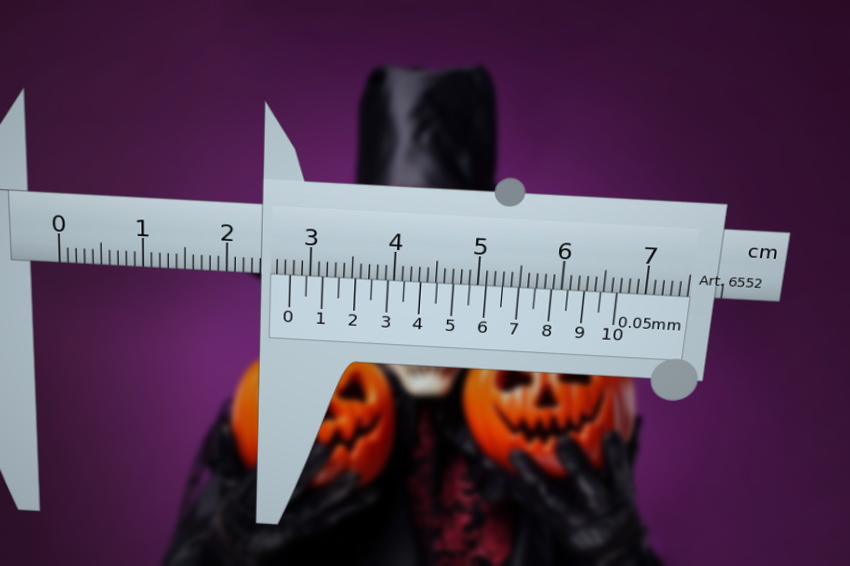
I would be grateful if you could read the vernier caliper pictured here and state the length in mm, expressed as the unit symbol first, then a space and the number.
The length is mm 27.6
